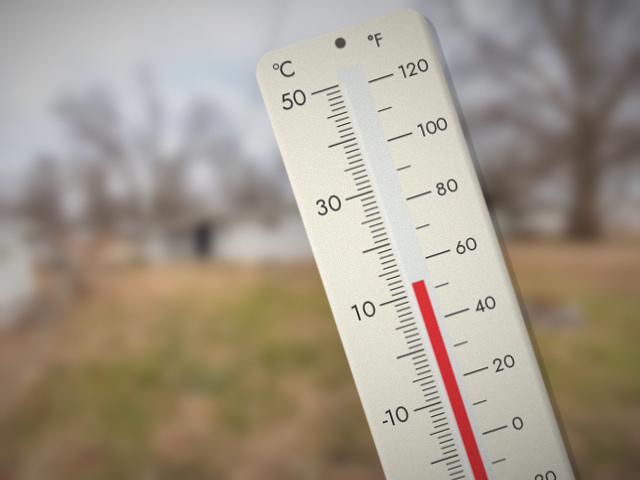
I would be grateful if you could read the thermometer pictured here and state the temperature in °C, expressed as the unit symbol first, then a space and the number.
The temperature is °C 12
